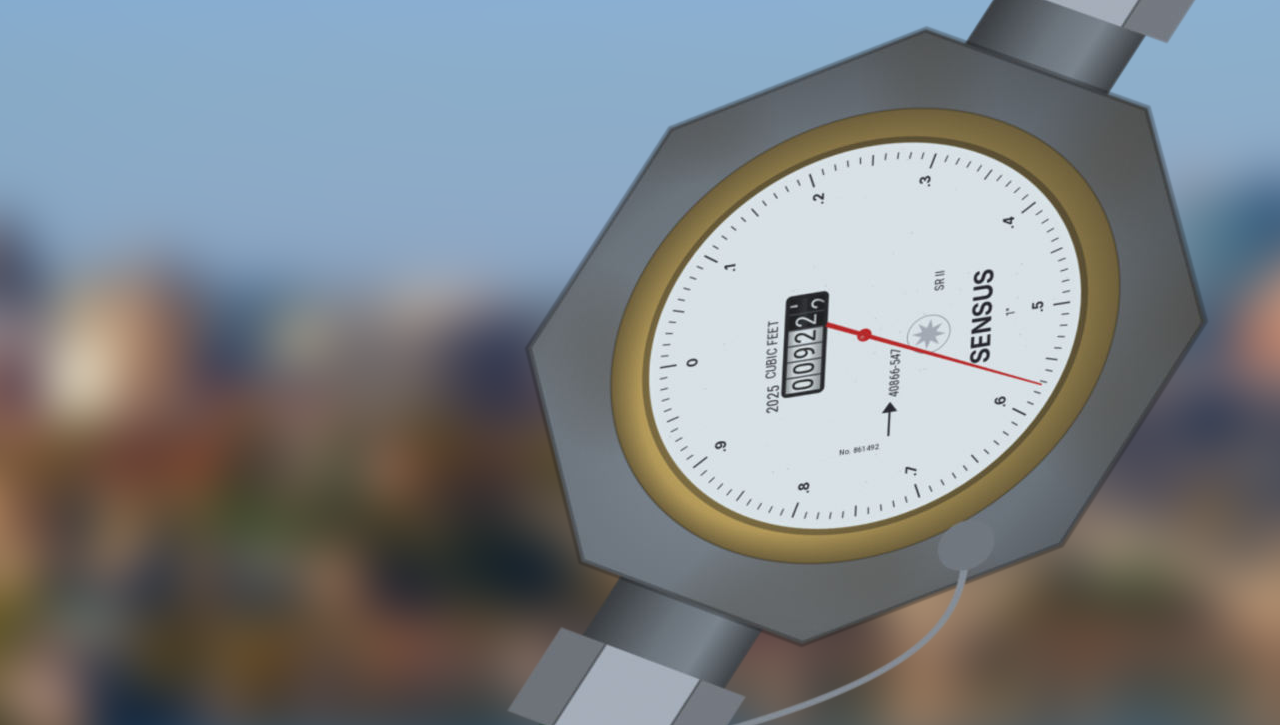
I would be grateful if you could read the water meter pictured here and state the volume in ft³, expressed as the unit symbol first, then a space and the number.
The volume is ft³ 9221.57
